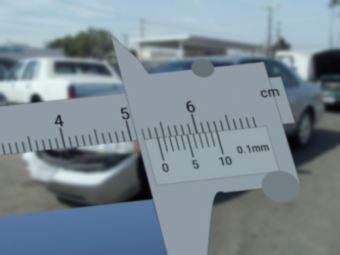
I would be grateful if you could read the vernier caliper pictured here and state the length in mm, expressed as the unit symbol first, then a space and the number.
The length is mm 54.0
